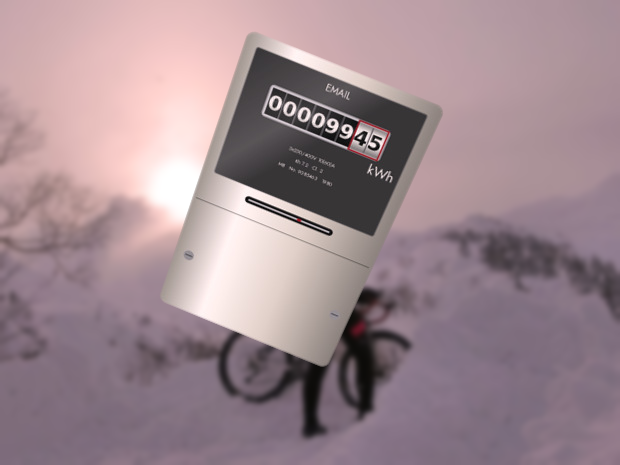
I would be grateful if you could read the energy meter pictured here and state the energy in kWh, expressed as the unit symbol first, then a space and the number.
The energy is kWh 99.45
